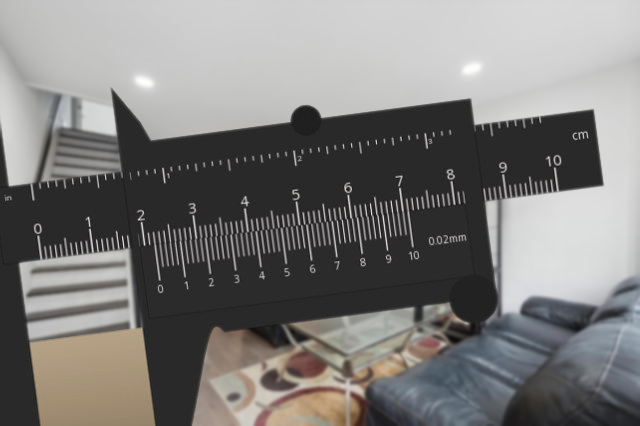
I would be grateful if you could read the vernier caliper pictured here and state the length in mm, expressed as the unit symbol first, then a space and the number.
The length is mm 22.0
